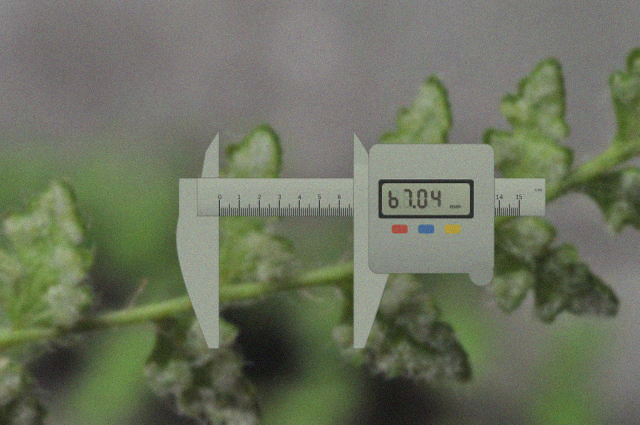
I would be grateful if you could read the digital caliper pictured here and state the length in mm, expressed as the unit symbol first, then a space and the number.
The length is mm 67.04
